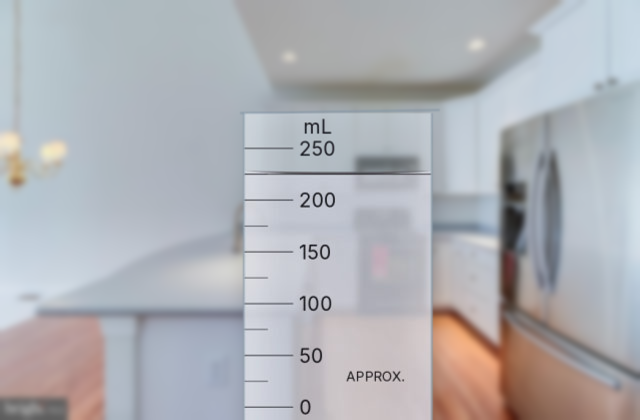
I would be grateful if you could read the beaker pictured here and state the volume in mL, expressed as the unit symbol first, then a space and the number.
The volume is mL 225
